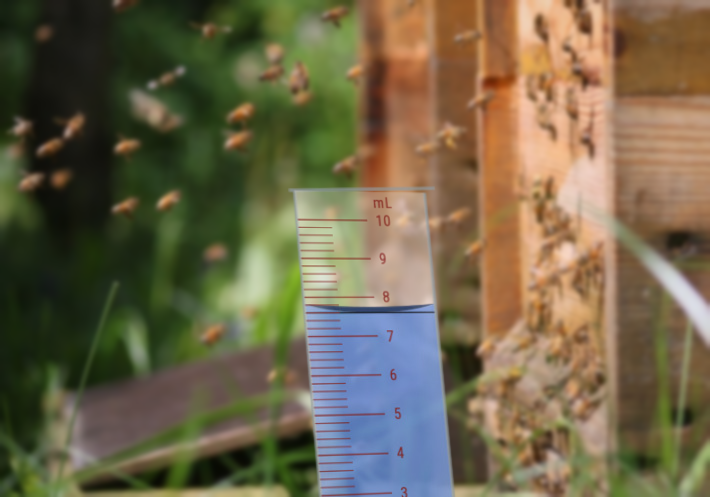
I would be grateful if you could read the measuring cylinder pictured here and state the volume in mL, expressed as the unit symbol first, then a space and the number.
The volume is mL 7.6
